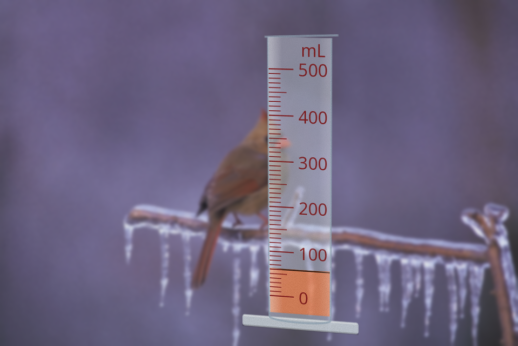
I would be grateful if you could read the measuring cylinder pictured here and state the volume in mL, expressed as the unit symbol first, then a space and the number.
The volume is mL 60
